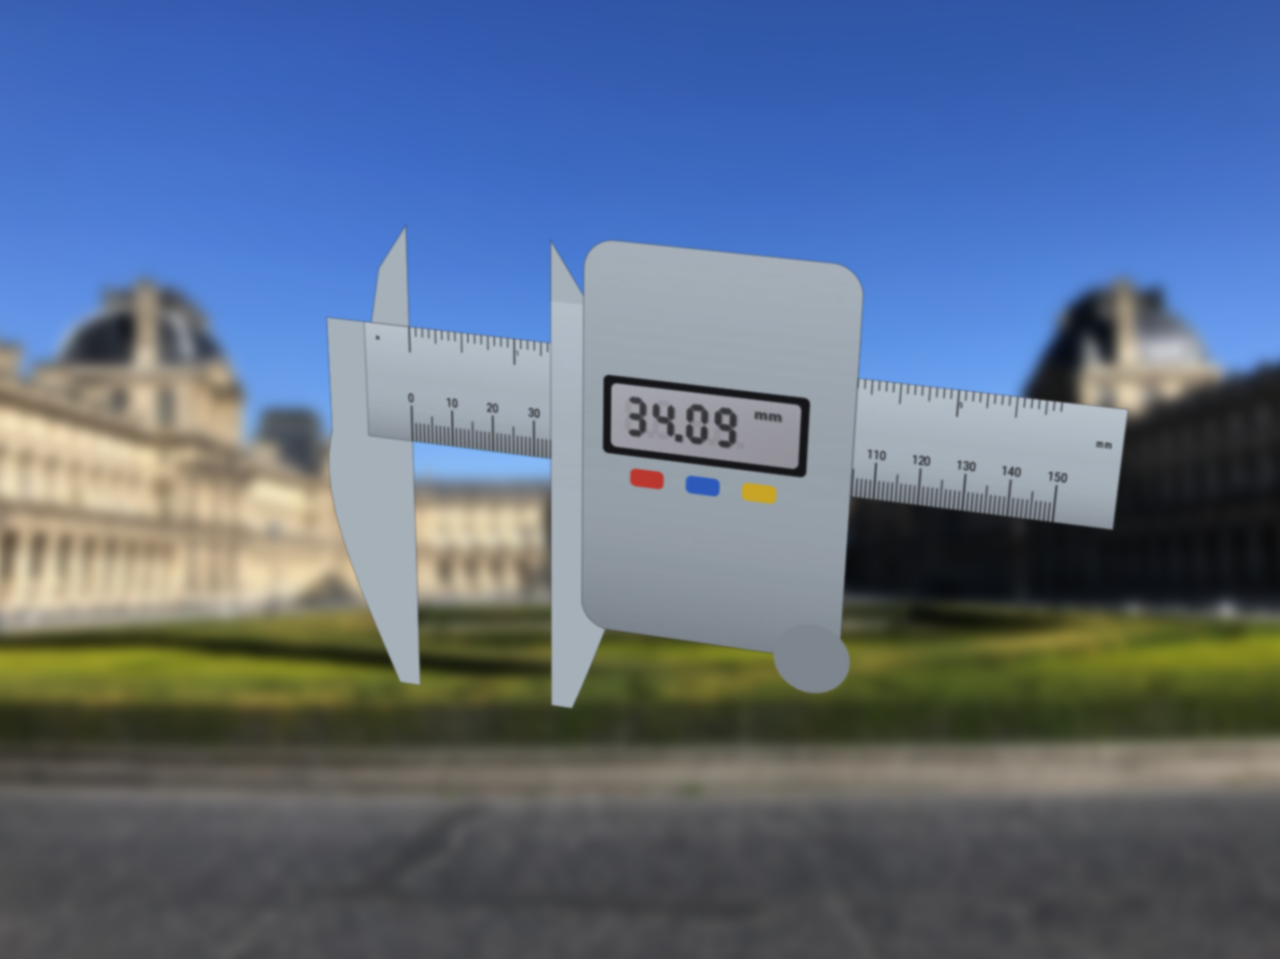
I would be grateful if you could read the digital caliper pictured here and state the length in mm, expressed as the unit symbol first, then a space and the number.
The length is mm 34.09
